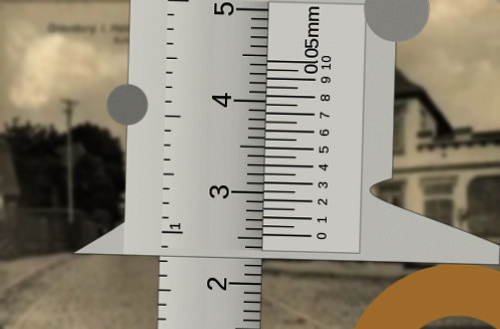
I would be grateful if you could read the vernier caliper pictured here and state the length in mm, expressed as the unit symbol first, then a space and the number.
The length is mm 25.4
